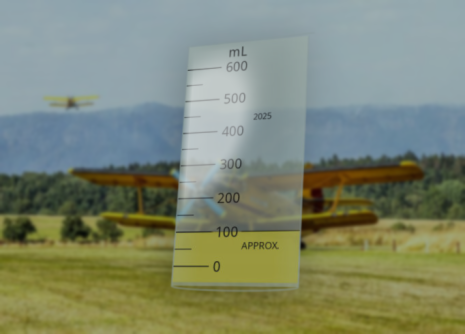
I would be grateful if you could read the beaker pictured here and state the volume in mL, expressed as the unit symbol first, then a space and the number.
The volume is mL 100
